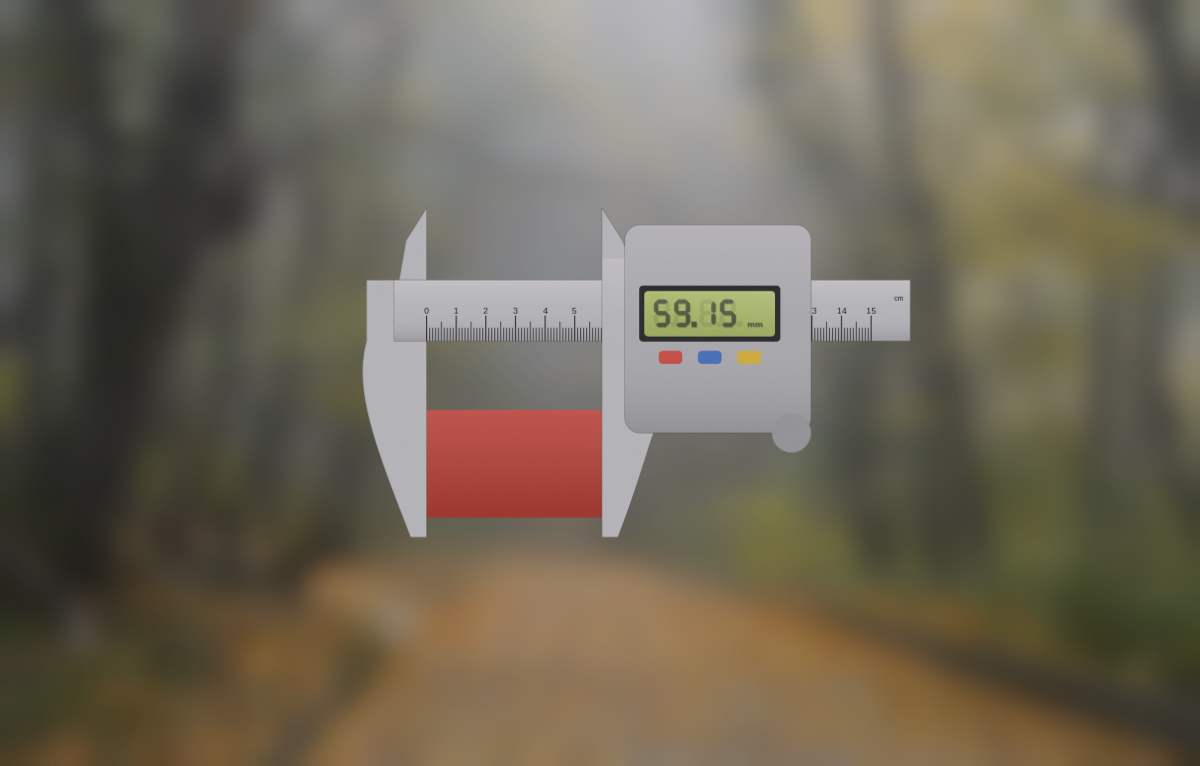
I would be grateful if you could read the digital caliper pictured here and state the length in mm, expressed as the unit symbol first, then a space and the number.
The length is mm 59.15
